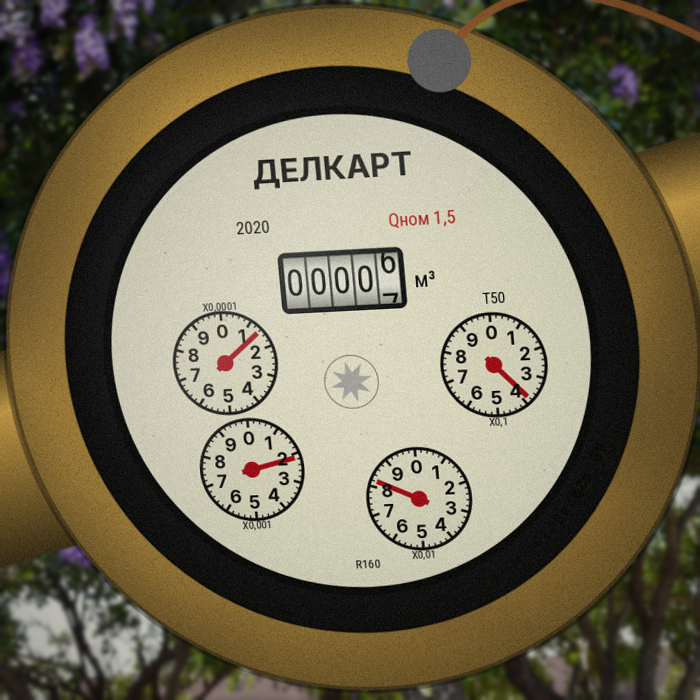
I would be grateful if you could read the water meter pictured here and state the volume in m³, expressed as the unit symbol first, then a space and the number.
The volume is m³ 6.3821
